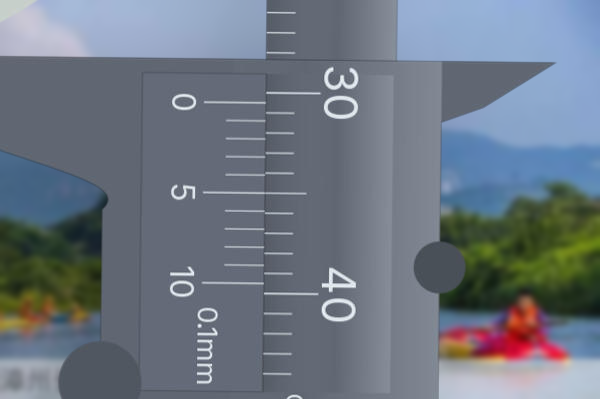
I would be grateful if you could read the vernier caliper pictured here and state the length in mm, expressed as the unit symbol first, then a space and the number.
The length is mm 30.5
